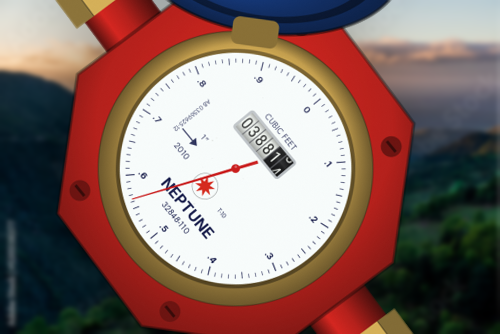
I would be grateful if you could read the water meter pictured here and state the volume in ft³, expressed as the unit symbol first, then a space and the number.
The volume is ft³ 38813.56
